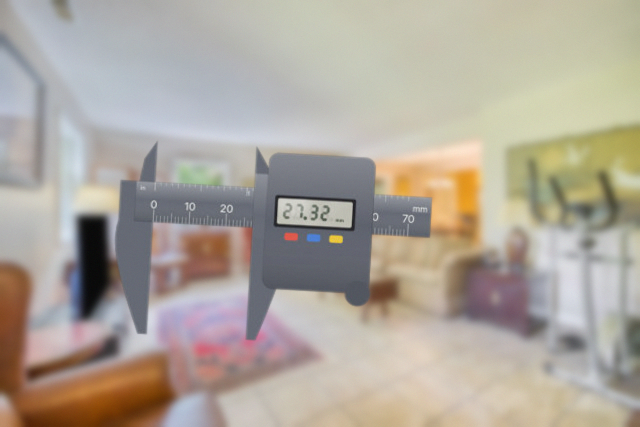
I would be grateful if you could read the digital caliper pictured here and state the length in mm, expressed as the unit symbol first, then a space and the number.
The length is mm 27.32
